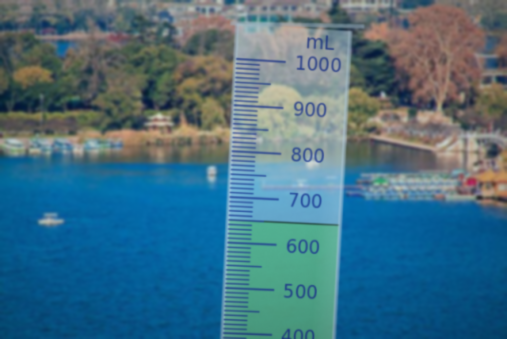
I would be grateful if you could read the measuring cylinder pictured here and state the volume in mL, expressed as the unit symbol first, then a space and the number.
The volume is mL 650
